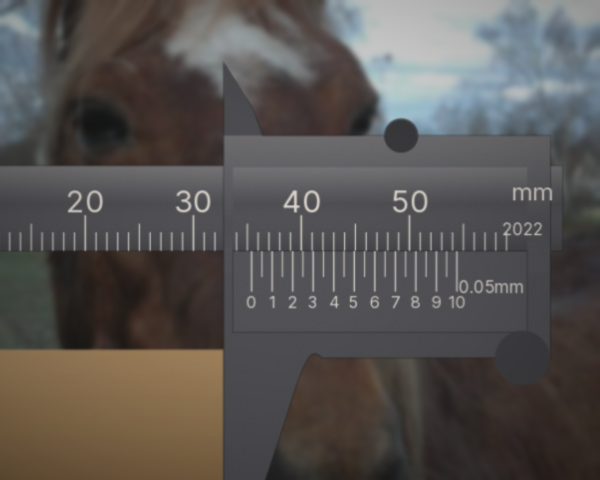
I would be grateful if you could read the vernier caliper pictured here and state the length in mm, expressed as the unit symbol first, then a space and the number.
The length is mm 35.4
